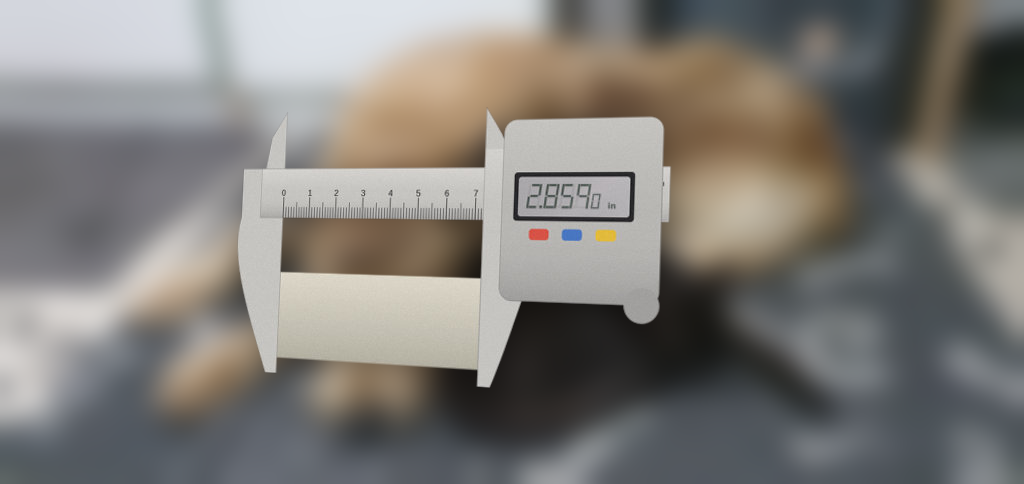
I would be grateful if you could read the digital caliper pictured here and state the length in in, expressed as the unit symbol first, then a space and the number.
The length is in 2.8590
